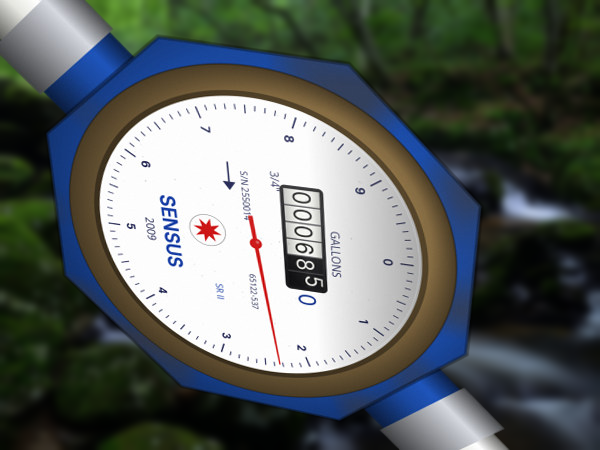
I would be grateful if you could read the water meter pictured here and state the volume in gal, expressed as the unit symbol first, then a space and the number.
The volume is gal 6852.3
